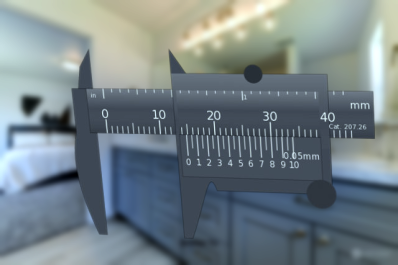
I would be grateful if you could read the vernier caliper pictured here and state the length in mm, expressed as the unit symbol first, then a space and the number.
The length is mm 14.8
